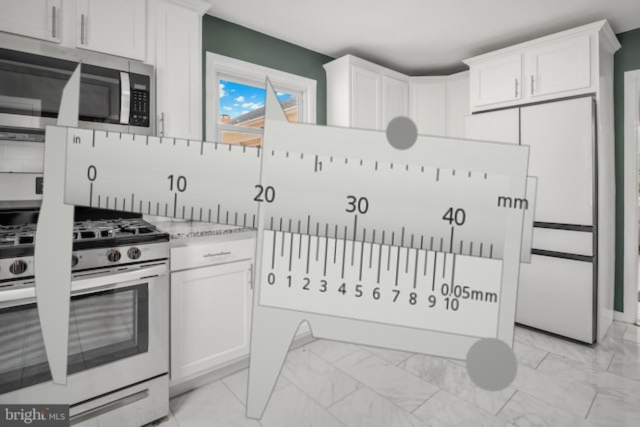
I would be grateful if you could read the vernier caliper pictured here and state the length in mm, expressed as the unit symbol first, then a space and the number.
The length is mm 21.4
